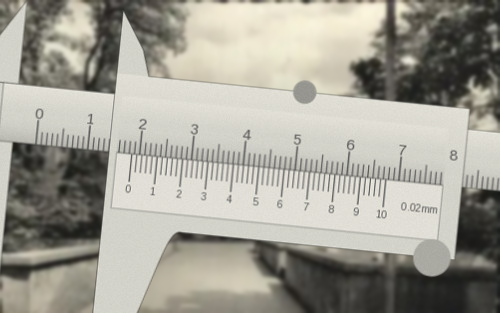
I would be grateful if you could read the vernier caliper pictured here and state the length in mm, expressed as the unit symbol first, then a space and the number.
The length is mm 18.5
